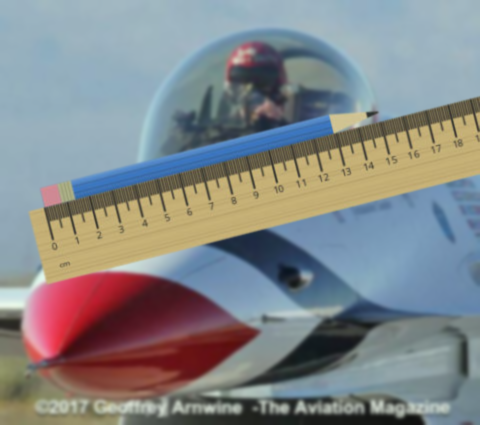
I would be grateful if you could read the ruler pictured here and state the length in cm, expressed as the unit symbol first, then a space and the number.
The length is cm 15
